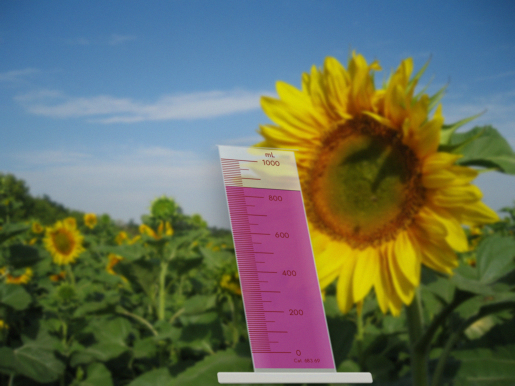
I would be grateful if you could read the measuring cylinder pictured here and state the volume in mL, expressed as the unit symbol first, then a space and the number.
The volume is mL 850
